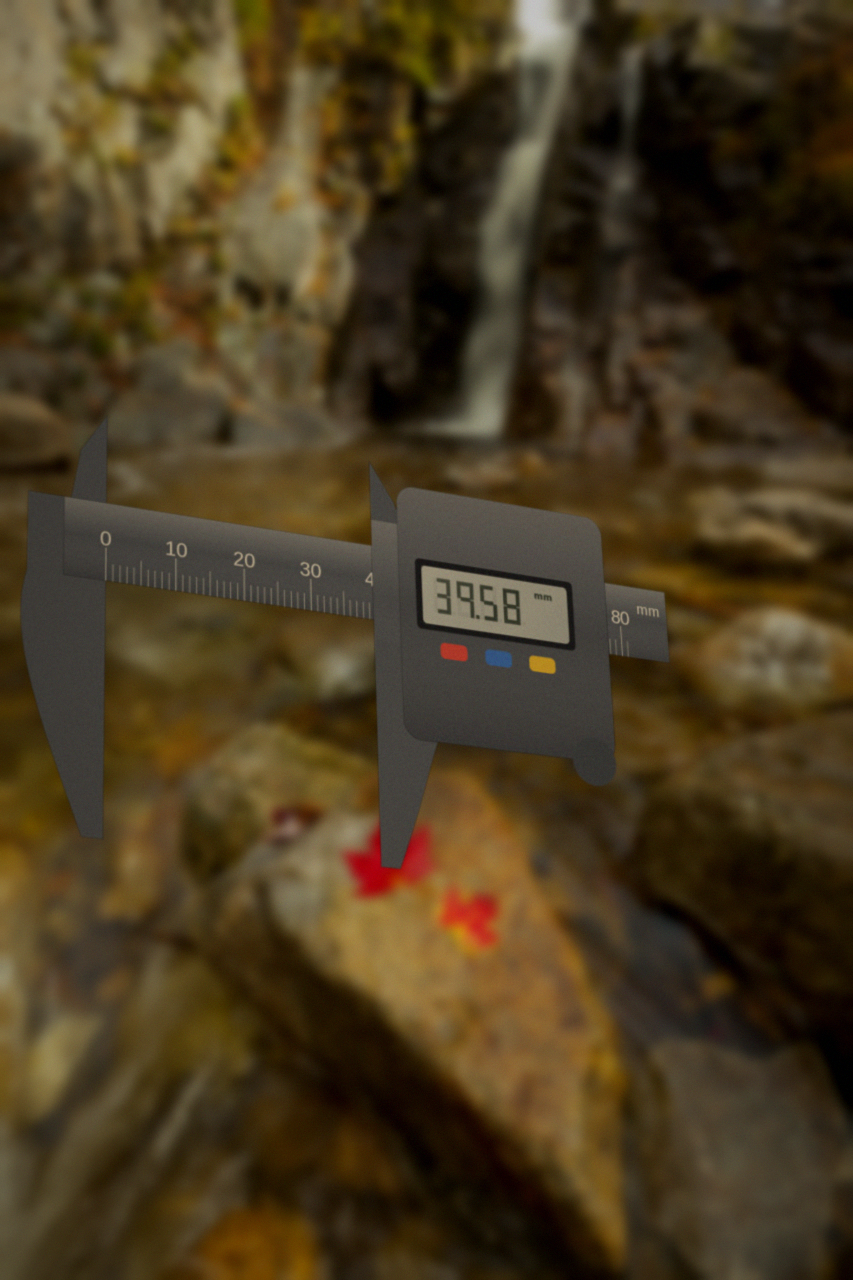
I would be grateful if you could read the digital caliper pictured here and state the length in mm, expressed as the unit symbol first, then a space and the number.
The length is mm 39.58
